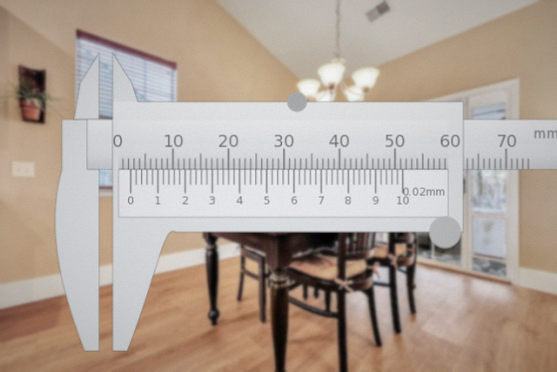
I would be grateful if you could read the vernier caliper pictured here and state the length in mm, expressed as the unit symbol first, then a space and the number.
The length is mm 2.4
